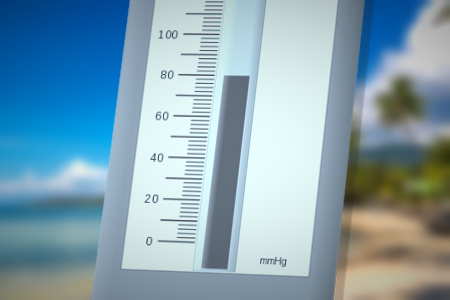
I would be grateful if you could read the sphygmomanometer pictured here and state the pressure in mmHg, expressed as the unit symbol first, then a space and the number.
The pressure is mmHg 80
